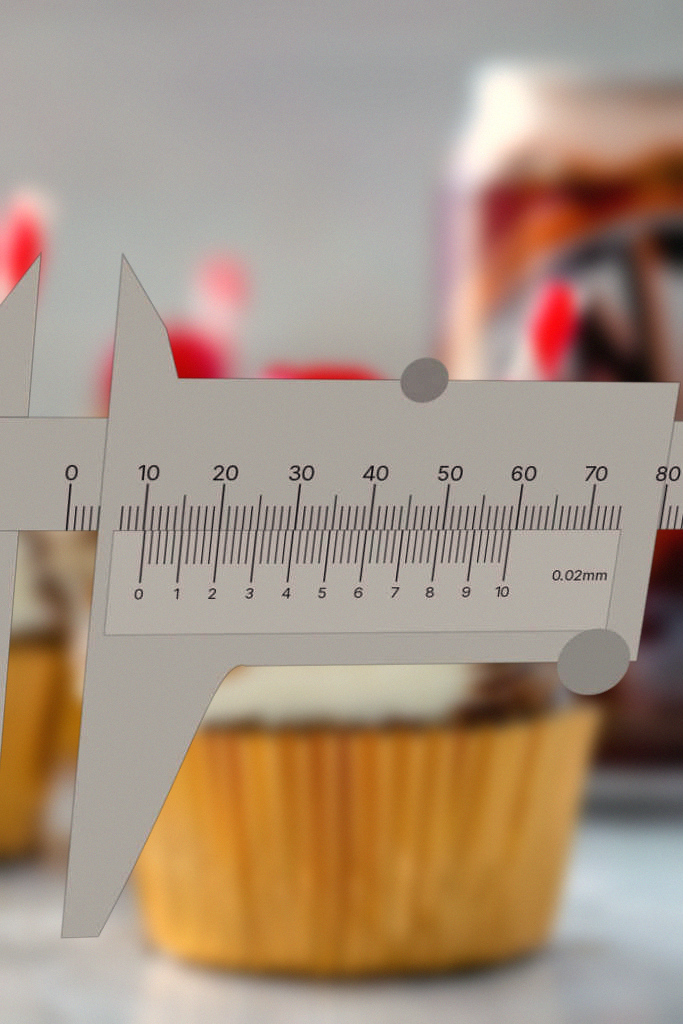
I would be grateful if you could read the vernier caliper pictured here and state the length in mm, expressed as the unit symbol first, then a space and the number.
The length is mm 10.2
